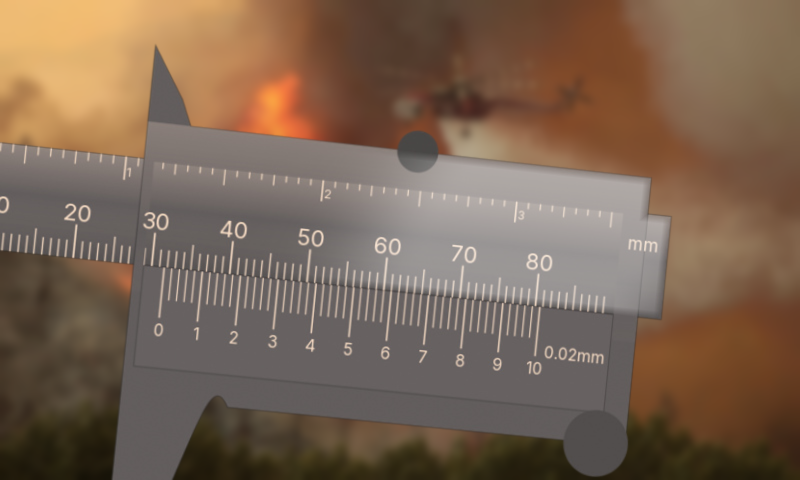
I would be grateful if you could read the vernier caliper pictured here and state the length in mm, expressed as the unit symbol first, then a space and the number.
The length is mm 31.6
